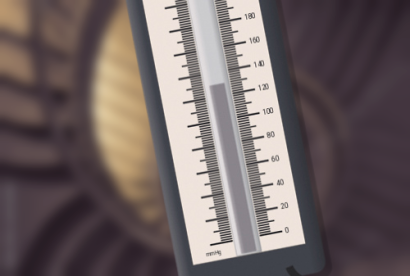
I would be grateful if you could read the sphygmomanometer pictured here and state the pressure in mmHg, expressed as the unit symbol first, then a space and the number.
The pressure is mmHg 130
